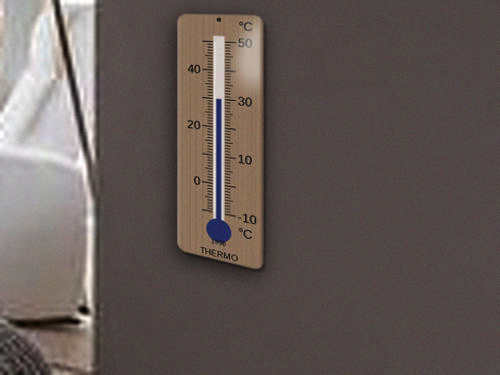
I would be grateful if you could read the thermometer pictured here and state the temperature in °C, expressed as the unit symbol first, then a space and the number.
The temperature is °C 30
